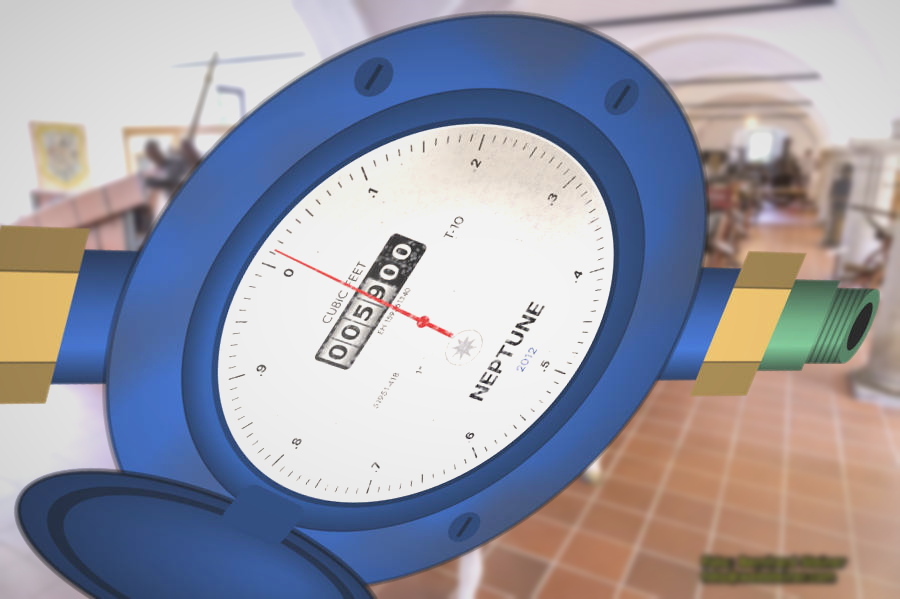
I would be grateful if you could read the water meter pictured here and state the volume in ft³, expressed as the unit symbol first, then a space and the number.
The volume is ft³ 5900.01
